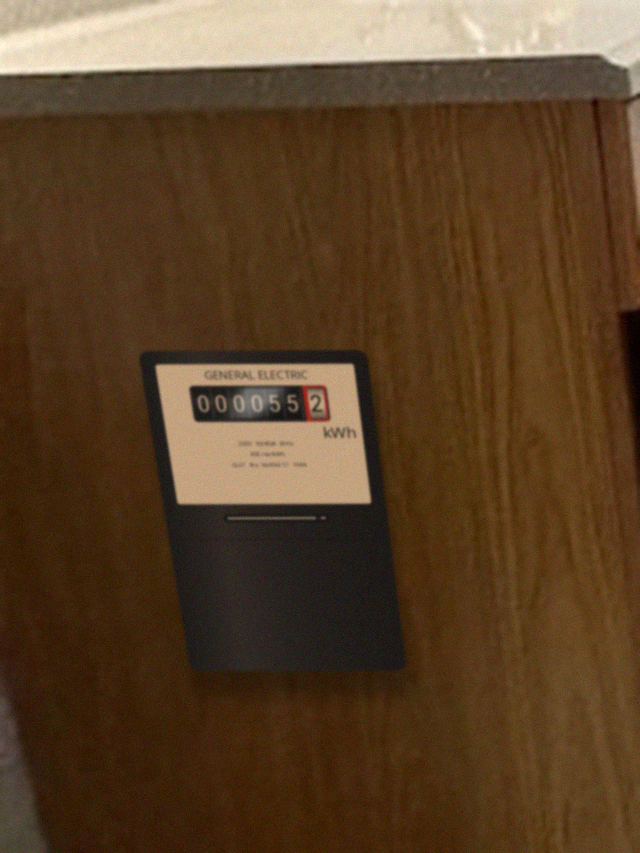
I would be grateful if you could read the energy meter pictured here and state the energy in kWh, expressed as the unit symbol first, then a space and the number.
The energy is kWh 55.2
